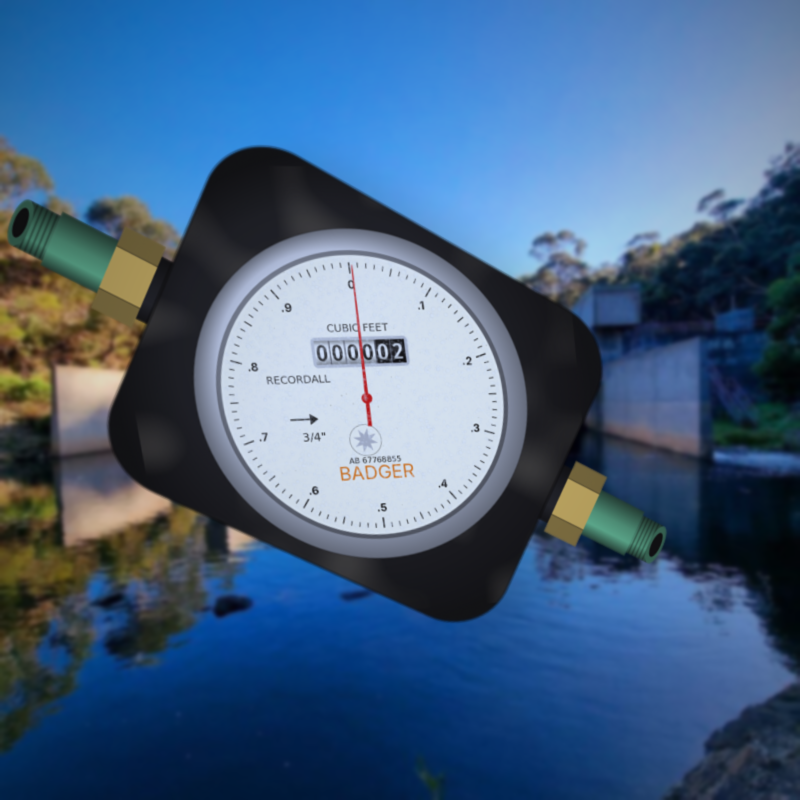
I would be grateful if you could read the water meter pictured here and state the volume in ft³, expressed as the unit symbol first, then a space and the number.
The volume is ft³ 2.00
